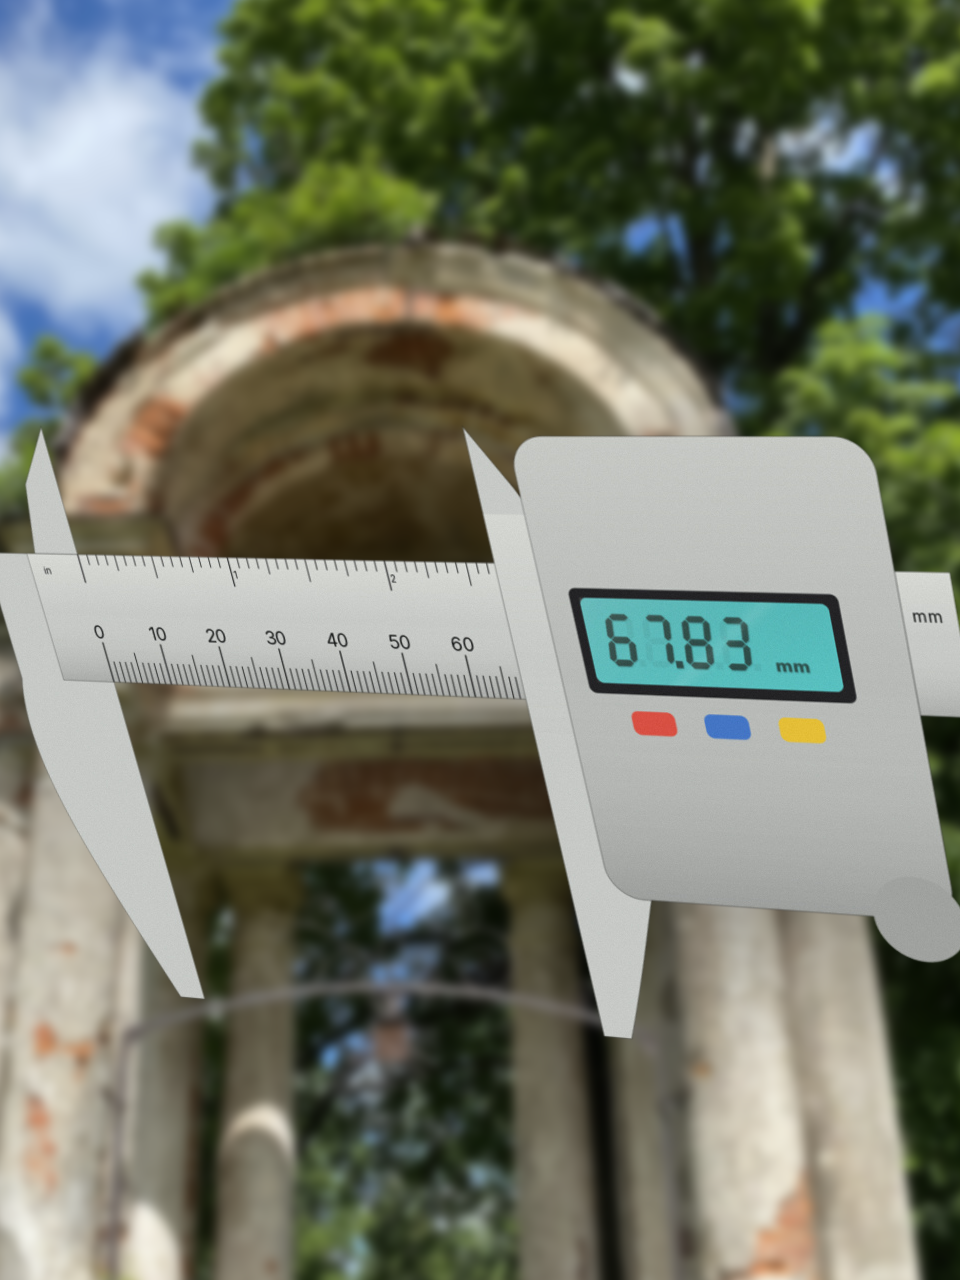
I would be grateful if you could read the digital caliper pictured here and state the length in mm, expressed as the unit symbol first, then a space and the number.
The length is mm 67.83
